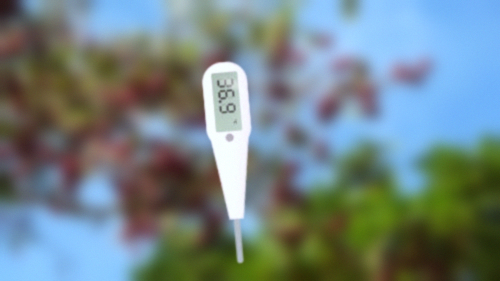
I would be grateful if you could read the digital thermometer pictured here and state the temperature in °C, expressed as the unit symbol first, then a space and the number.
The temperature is °C 36.9
